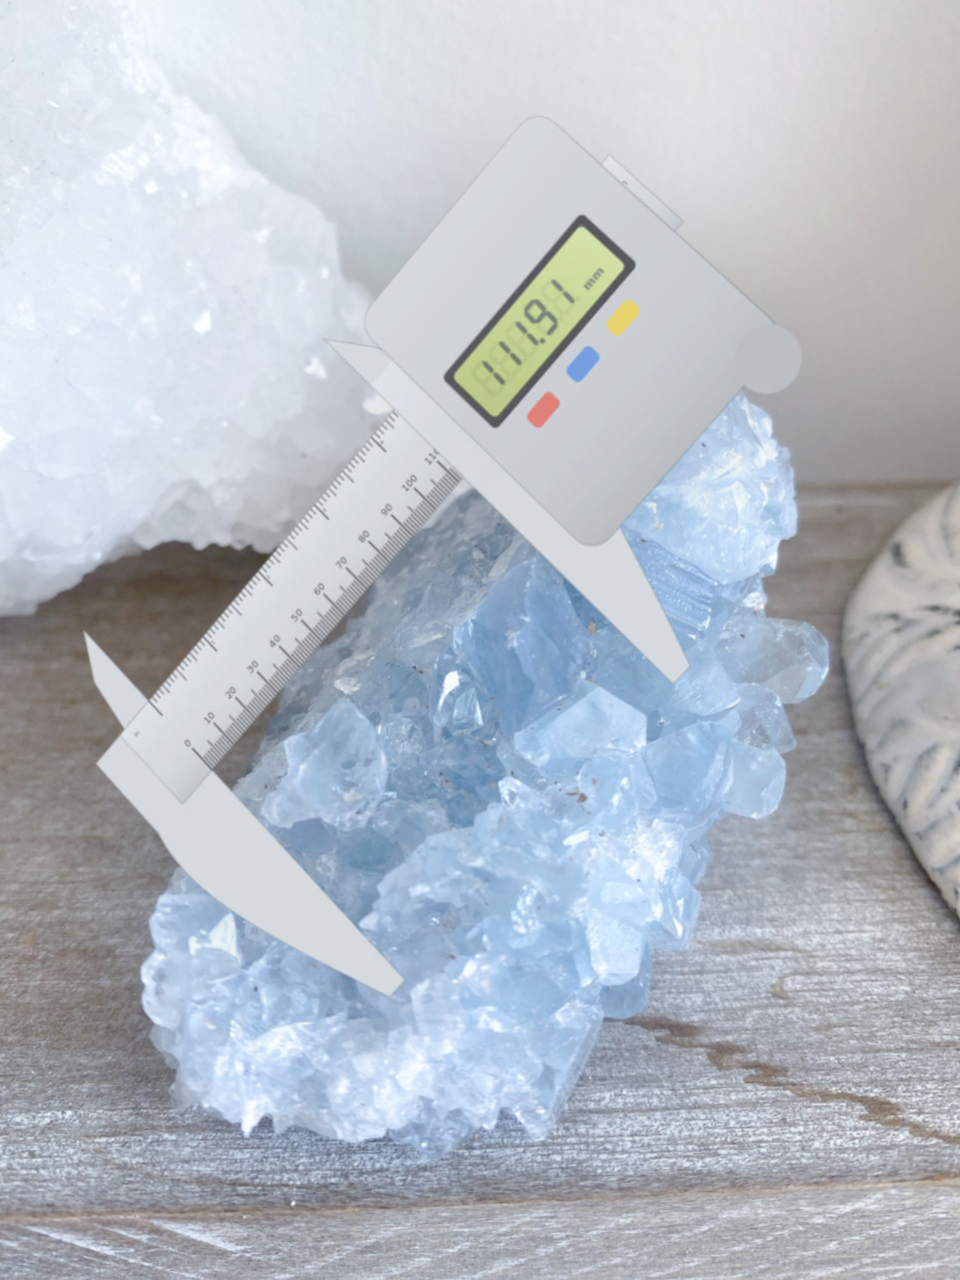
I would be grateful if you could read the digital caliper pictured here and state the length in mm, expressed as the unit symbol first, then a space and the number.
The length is mm 111.91
